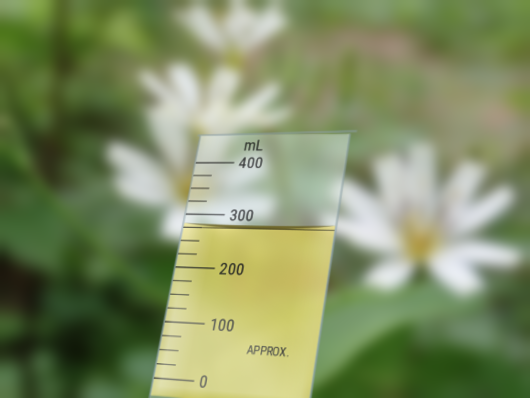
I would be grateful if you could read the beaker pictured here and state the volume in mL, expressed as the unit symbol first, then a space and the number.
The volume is mL 275
